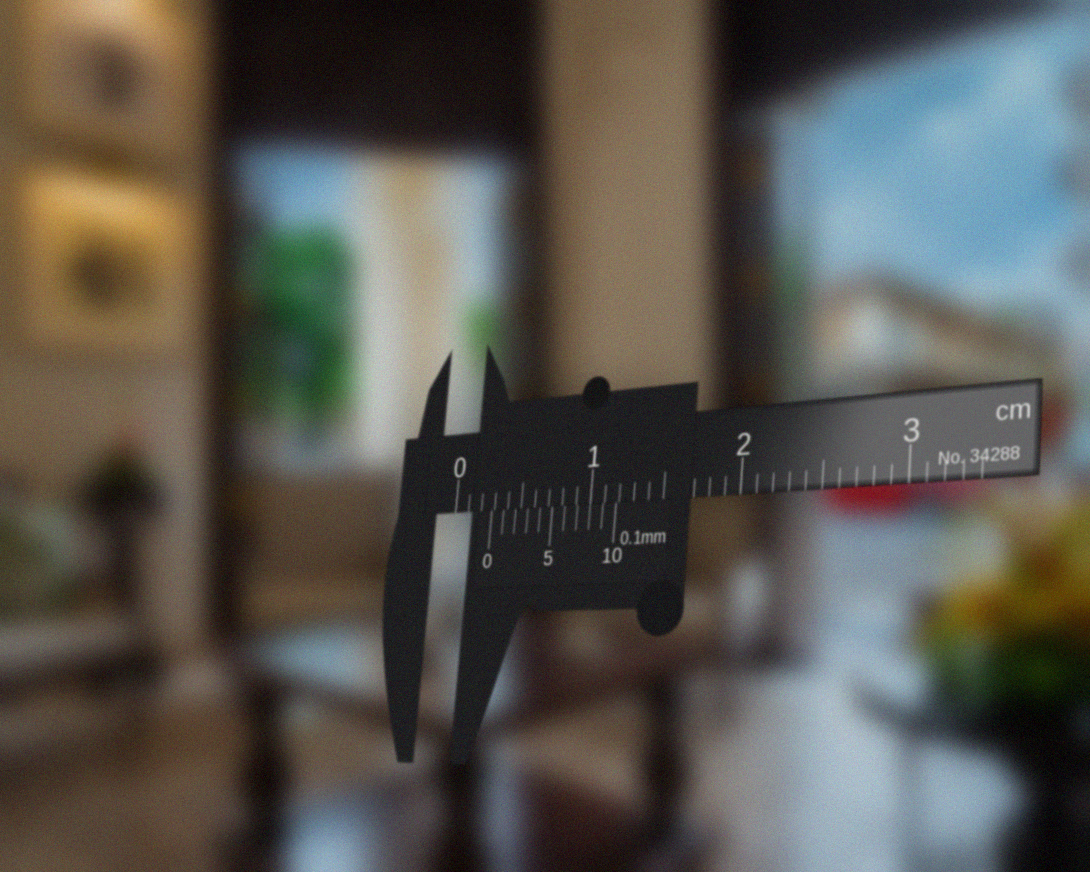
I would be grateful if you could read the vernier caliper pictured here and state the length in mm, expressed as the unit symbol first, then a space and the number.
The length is mm 2.8
